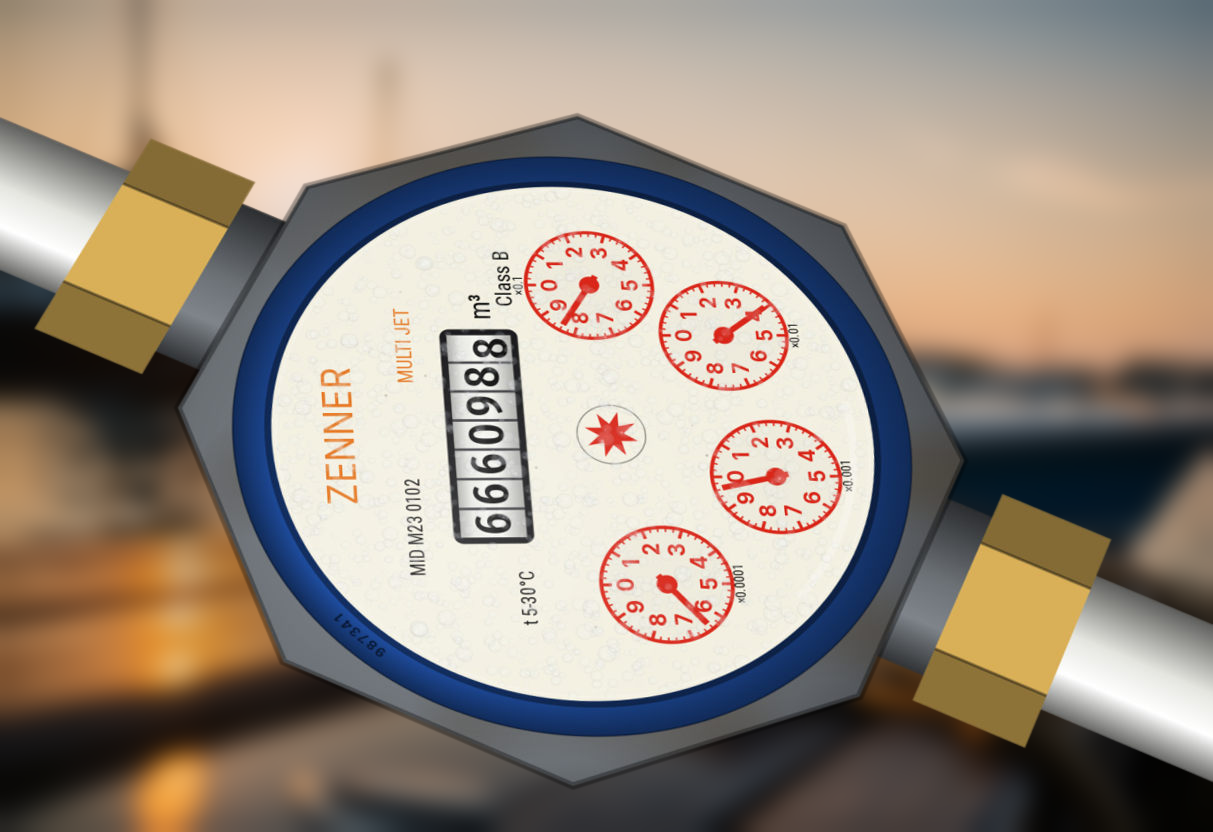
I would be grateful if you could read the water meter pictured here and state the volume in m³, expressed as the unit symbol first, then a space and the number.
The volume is m³ 6660987.8396
